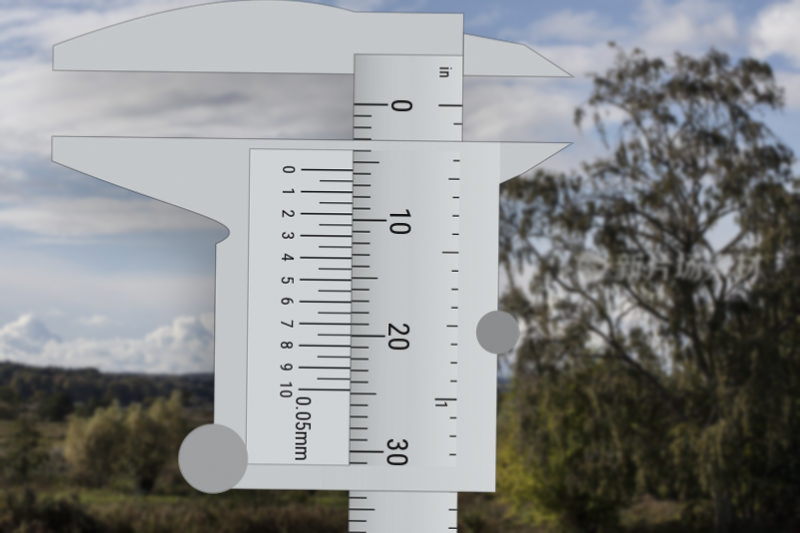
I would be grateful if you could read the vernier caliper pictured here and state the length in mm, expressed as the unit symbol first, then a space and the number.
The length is mm 5.7
